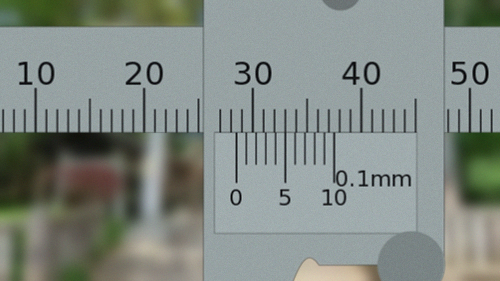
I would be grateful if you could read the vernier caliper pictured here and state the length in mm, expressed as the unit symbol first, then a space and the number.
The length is mm 28.5
